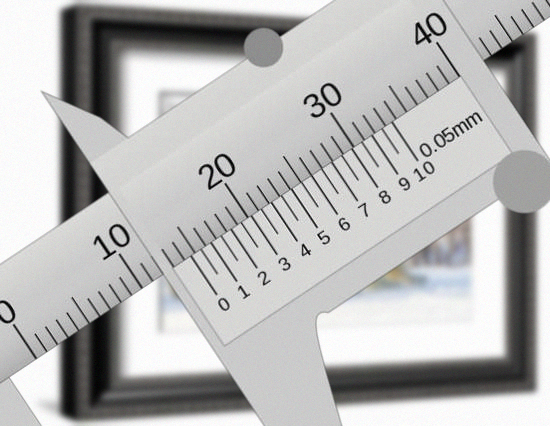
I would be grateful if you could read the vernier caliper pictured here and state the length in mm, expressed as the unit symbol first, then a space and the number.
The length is mm 14.6
